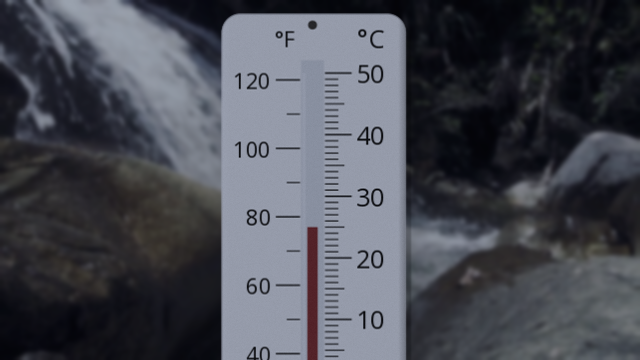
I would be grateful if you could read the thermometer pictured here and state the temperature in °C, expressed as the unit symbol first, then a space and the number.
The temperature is °C 25
